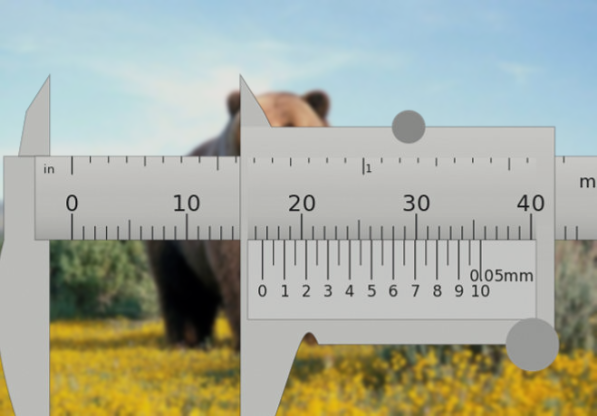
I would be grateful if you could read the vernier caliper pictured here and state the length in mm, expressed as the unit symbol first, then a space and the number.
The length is mm 16.6
